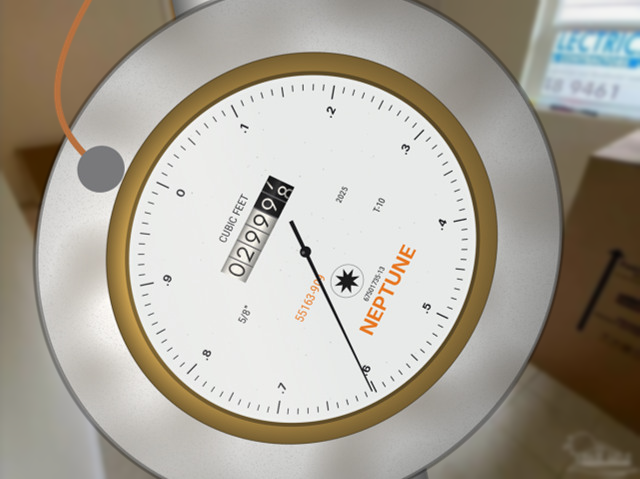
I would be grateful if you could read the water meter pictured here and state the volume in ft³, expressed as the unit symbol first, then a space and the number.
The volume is ft³ 29997.60
